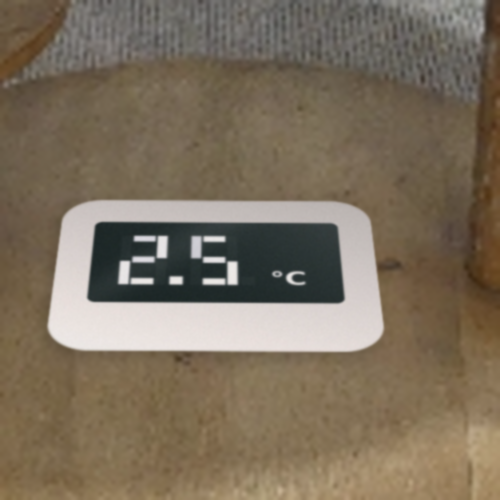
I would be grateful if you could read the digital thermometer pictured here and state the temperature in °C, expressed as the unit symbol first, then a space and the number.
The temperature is °C 2.5
